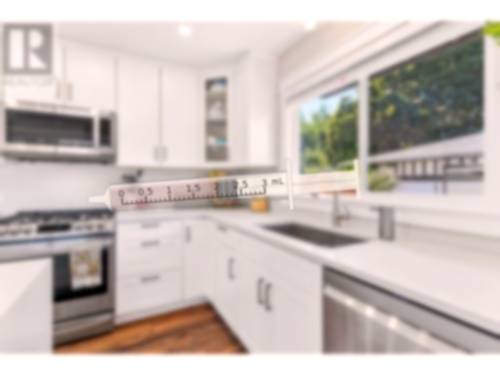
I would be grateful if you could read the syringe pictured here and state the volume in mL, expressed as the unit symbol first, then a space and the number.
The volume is mL 2
